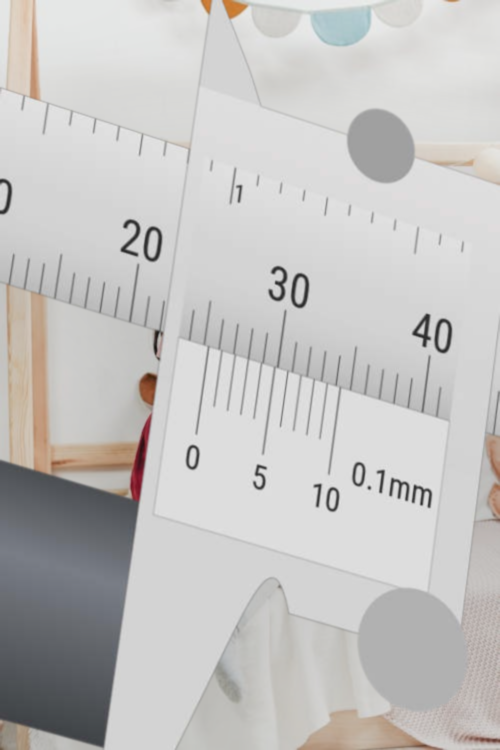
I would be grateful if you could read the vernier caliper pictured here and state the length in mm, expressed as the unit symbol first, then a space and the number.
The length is mm 25.3
